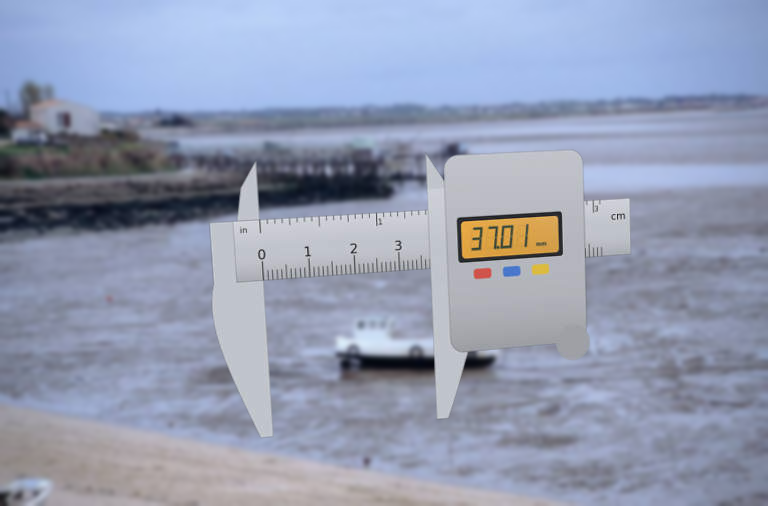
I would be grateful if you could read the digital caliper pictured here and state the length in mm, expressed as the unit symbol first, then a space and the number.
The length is mm 37.01
